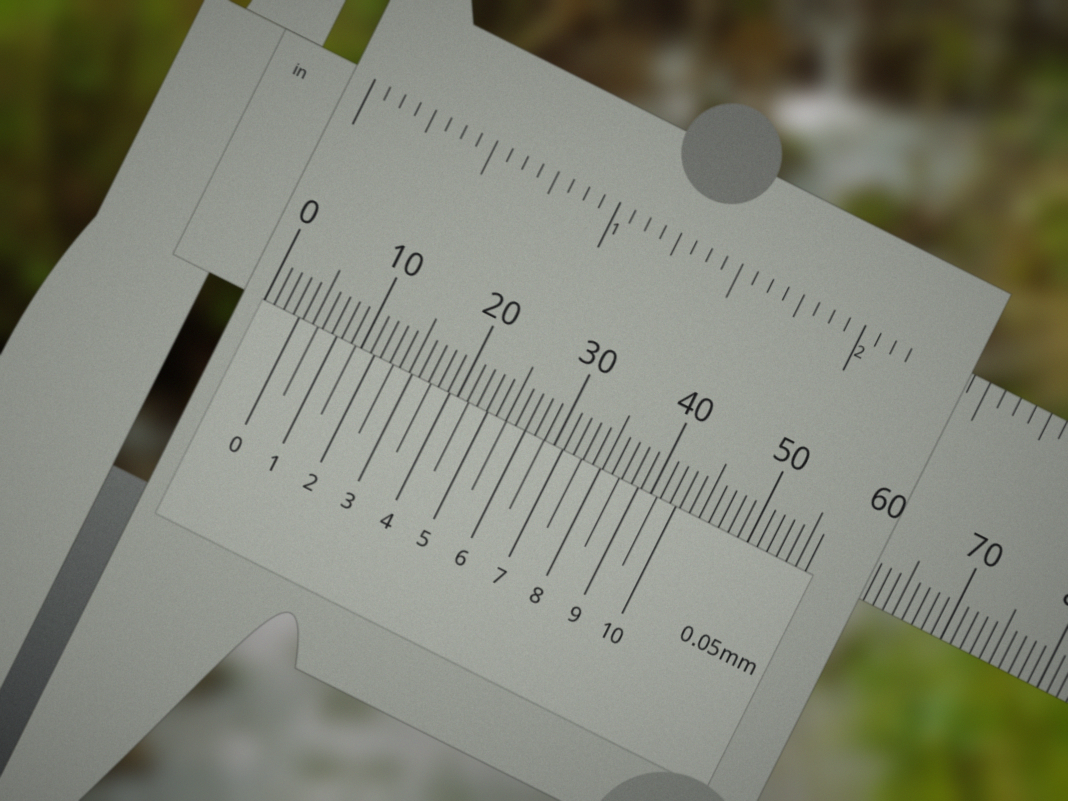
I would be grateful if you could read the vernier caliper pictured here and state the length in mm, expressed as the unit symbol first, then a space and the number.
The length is mm 3.6
